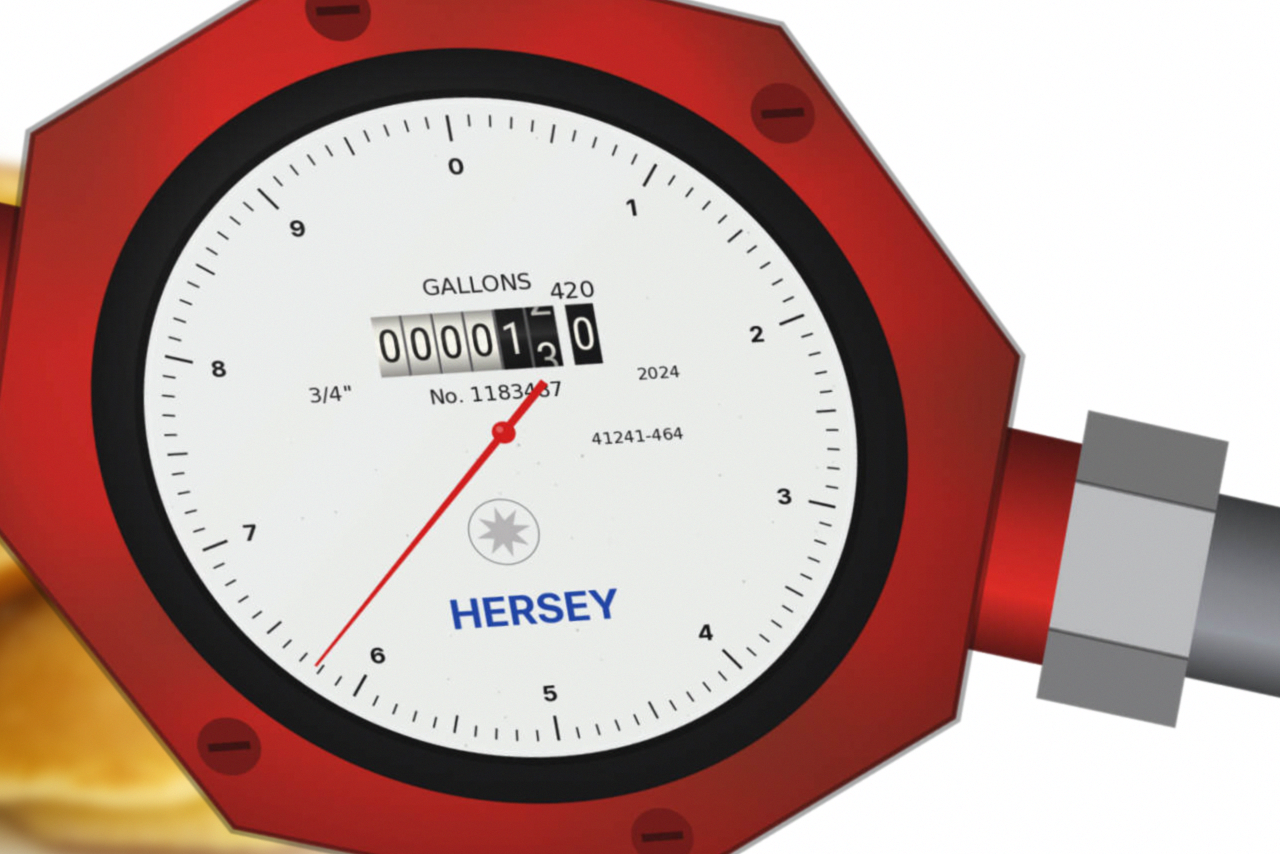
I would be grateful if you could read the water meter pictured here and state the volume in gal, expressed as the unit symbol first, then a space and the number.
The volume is gal 126.2
